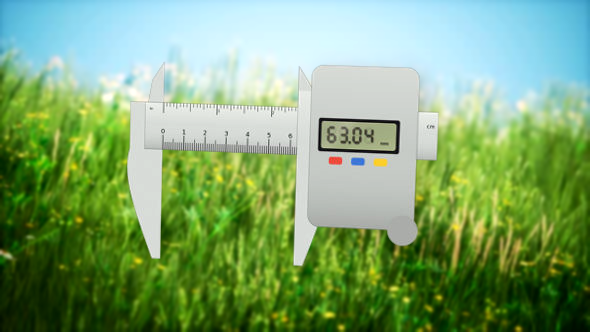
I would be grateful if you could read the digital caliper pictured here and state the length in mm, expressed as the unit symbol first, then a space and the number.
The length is mm 63.04
